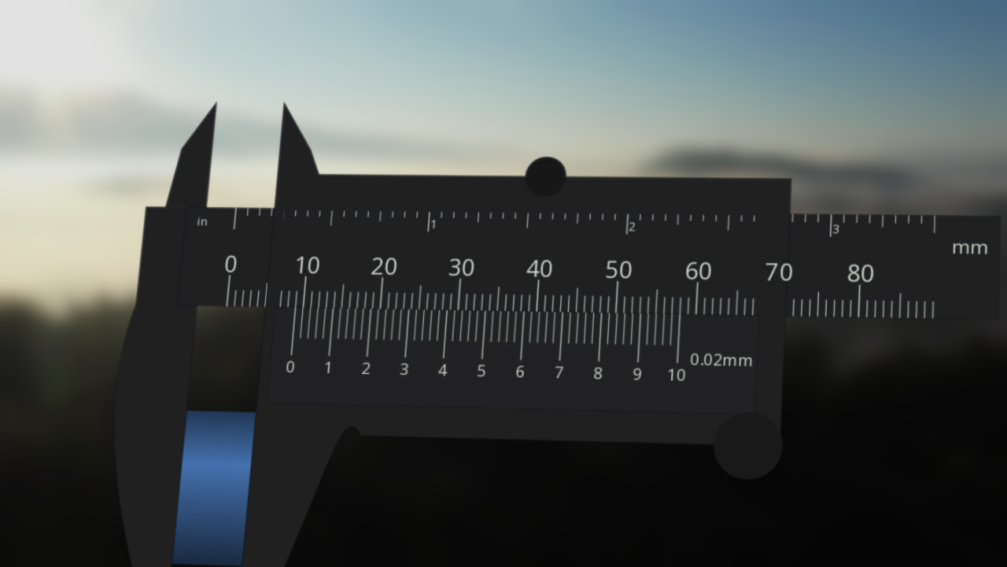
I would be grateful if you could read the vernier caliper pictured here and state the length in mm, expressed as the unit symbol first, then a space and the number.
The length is mm 9.0
